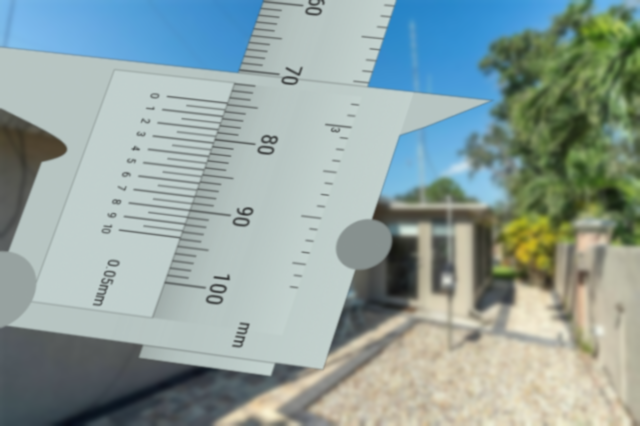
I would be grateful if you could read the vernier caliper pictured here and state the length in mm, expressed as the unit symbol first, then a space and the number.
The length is mm 74.8
